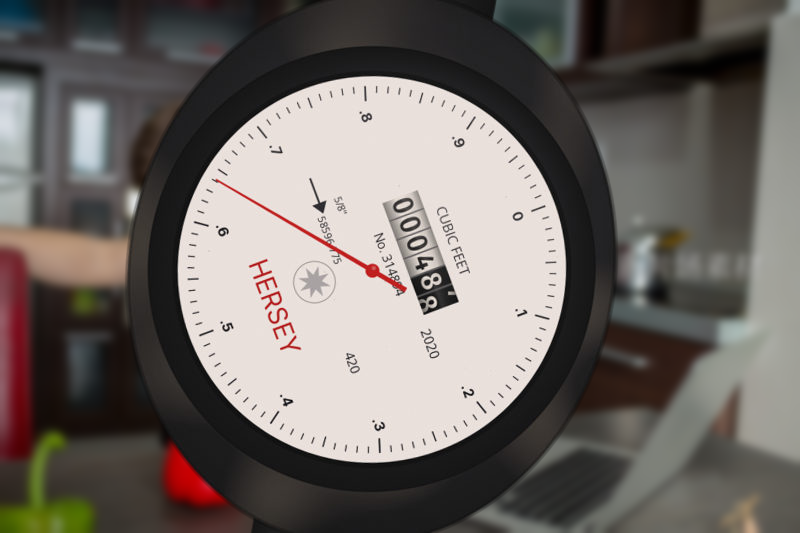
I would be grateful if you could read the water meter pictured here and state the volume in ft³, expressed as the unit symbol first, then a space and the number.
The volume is ft³ 487.64
